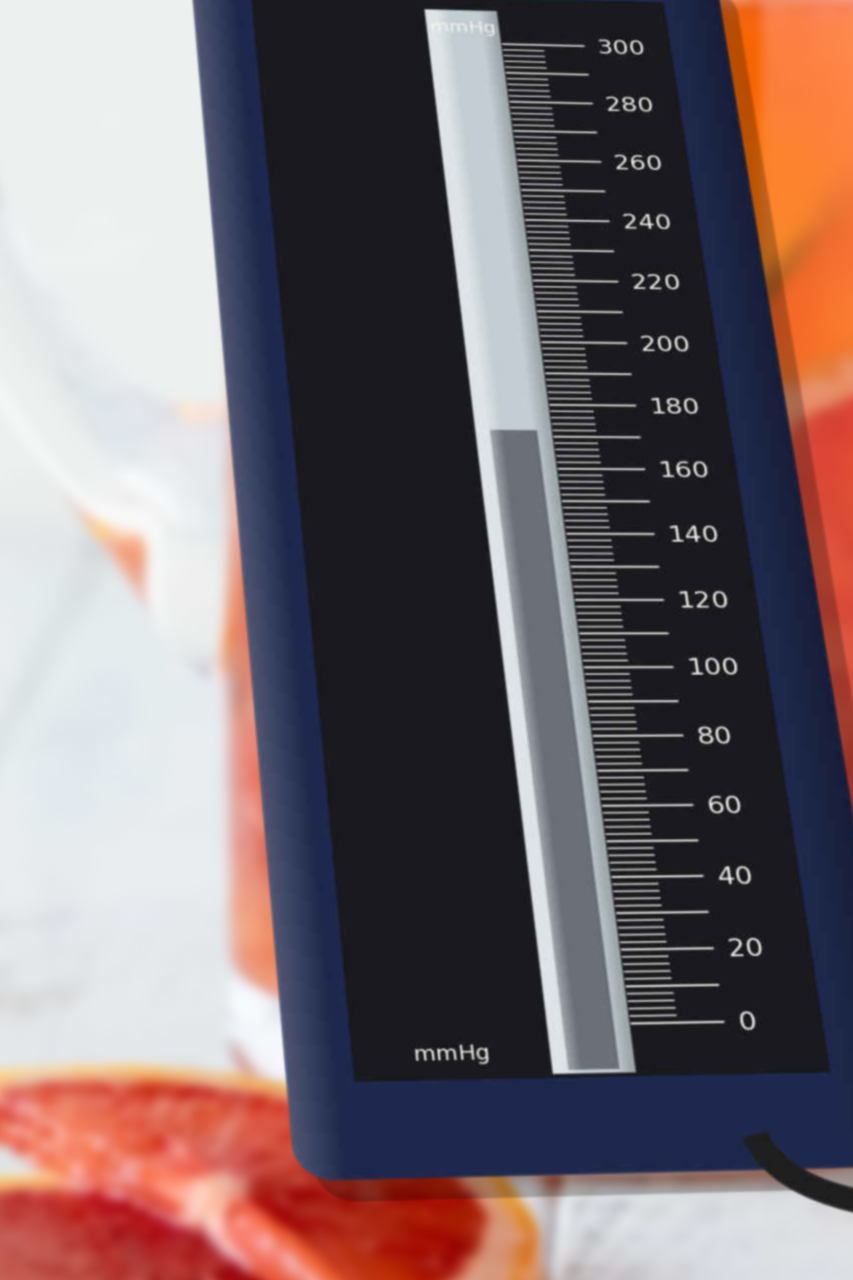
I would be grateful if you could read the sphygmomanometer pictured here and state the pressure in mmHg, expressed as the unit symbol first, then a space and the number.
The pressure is mmHg 172
